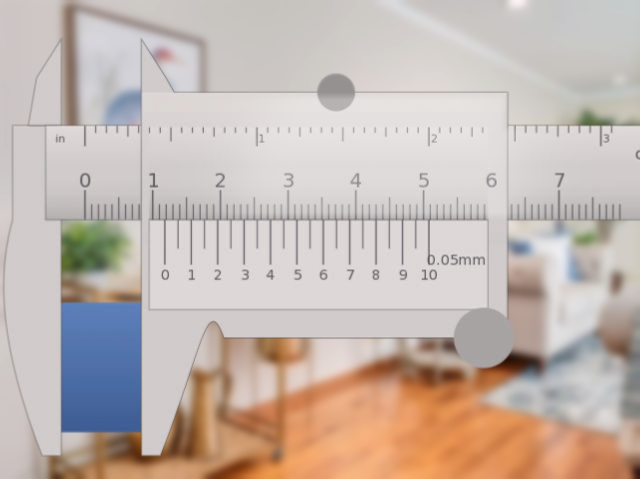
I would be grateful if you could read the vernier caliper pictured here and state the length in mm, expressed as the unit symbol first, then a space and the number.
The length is mm 11.8
